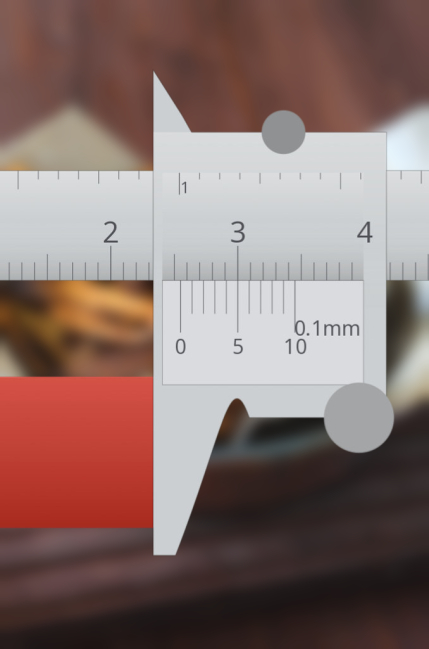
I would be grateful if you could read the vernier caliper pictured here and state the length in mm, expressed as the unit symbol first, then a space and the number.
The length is mm 25.5
